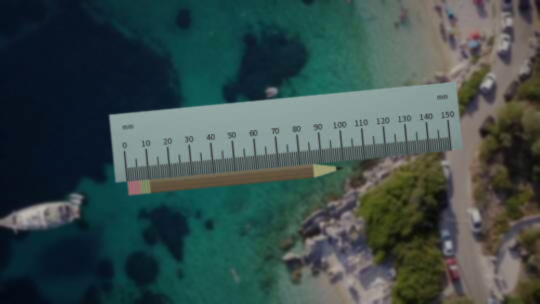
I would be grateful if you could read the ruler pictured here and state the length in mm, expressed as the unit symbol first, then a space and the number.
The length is mm 100
